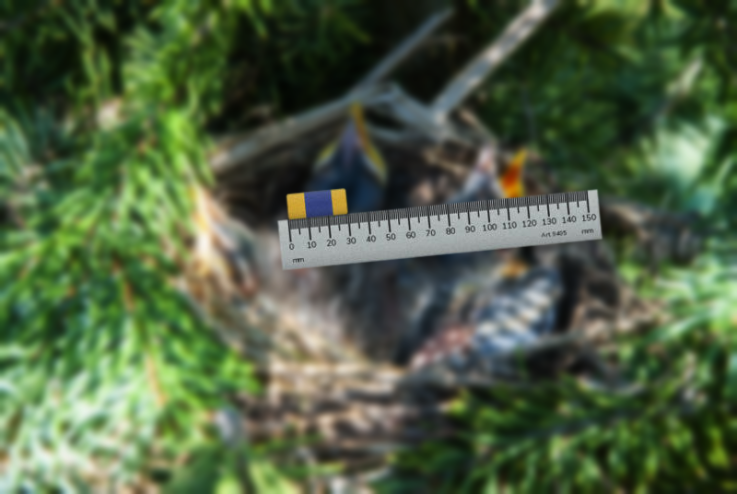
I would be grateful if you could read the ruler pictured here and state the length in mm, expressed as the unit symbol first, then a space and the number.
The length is mm 30
